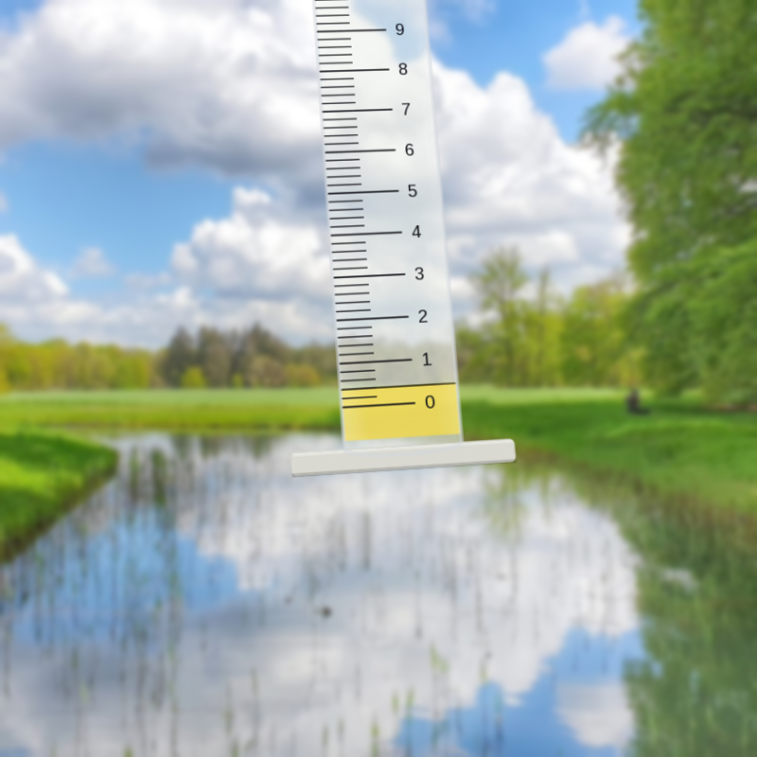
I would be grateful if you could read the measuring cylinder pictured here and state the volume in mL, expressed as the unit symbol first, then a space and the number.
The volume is mL 0.4
